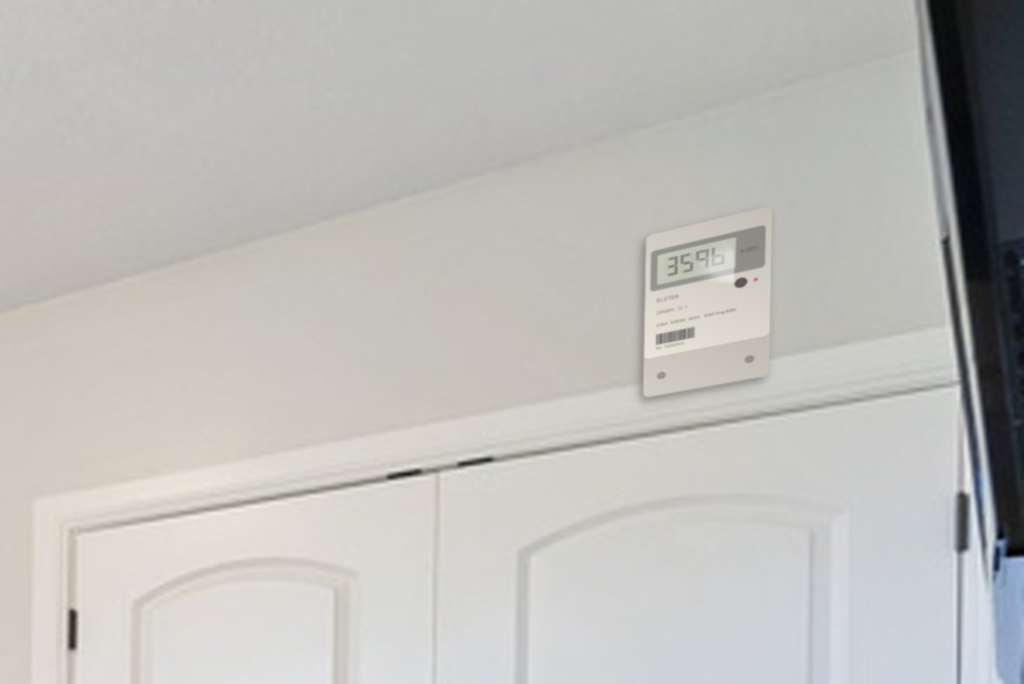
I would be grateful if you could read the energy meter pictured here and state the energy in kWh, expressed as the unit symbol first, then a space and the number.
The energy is kWh 3596
